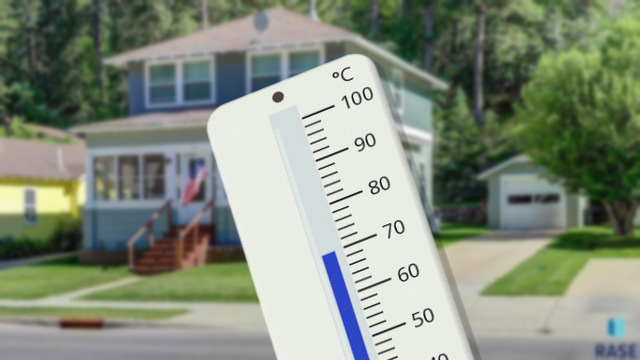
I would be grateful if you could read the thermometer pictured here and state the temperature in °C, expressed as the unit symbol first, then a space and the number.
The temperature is °C 70
